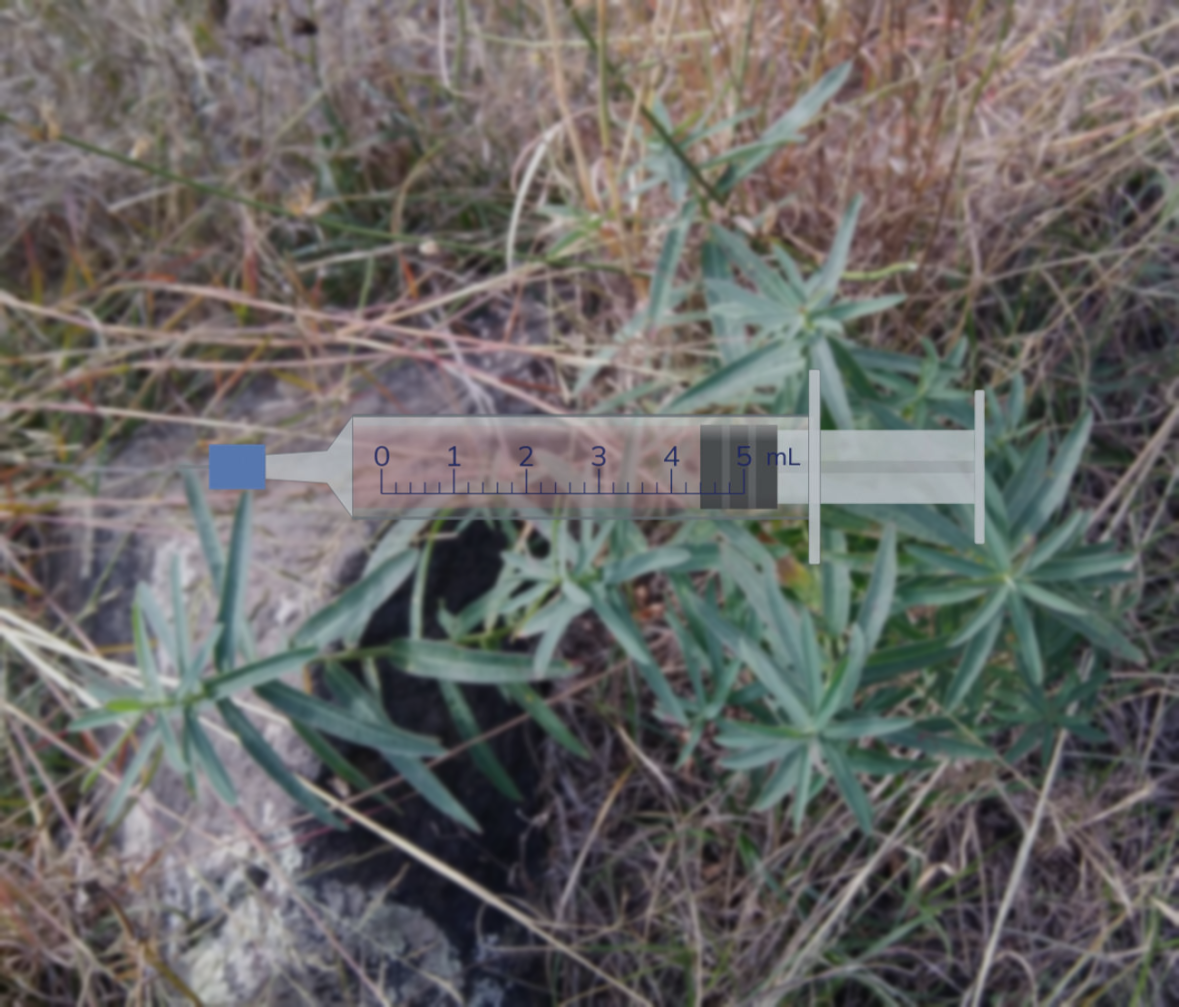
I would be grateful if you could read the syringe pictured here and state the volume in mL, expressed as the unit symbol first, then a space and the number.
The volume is mL 4.4
